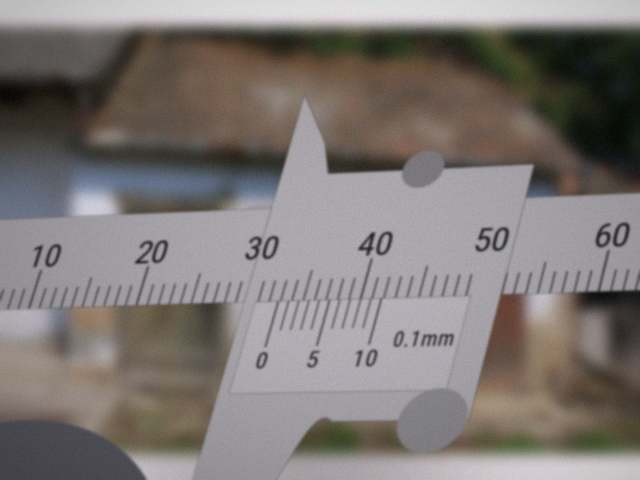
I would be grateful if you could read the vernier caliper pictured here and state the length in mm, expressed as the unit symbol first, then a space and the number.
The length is mm 32.8
